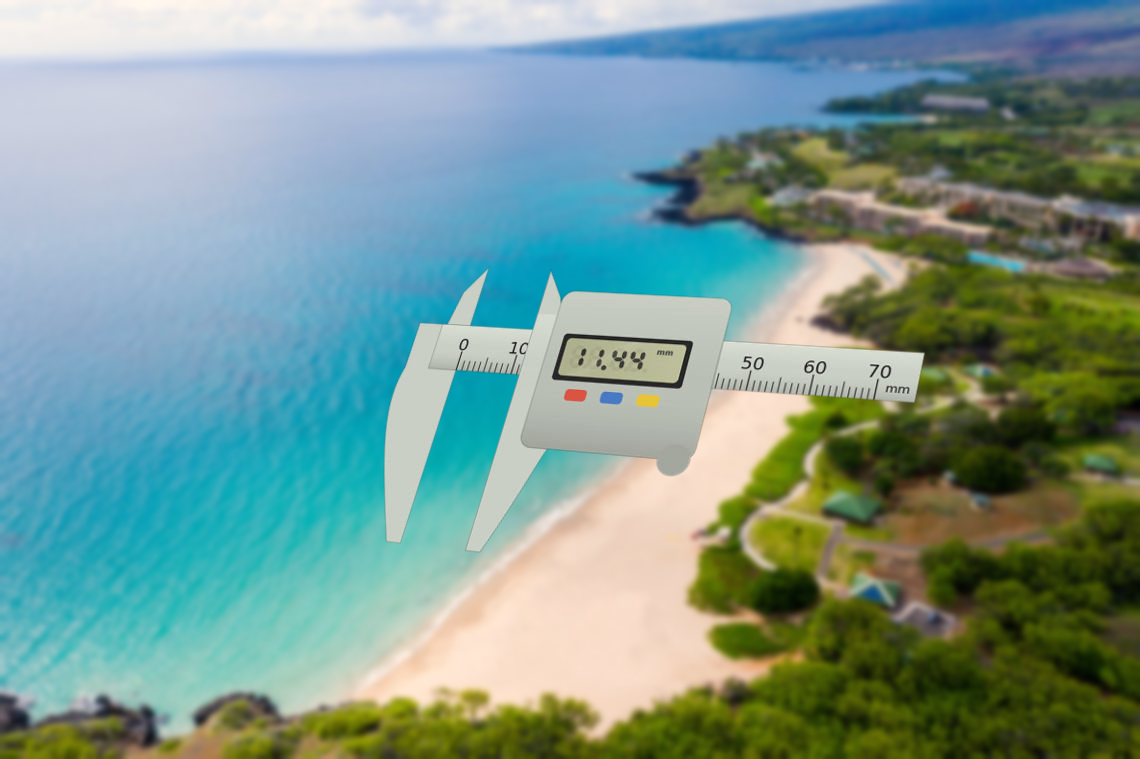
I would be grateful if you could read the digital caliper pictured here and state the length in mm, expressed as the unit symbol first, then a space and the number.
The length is mm 11.44
